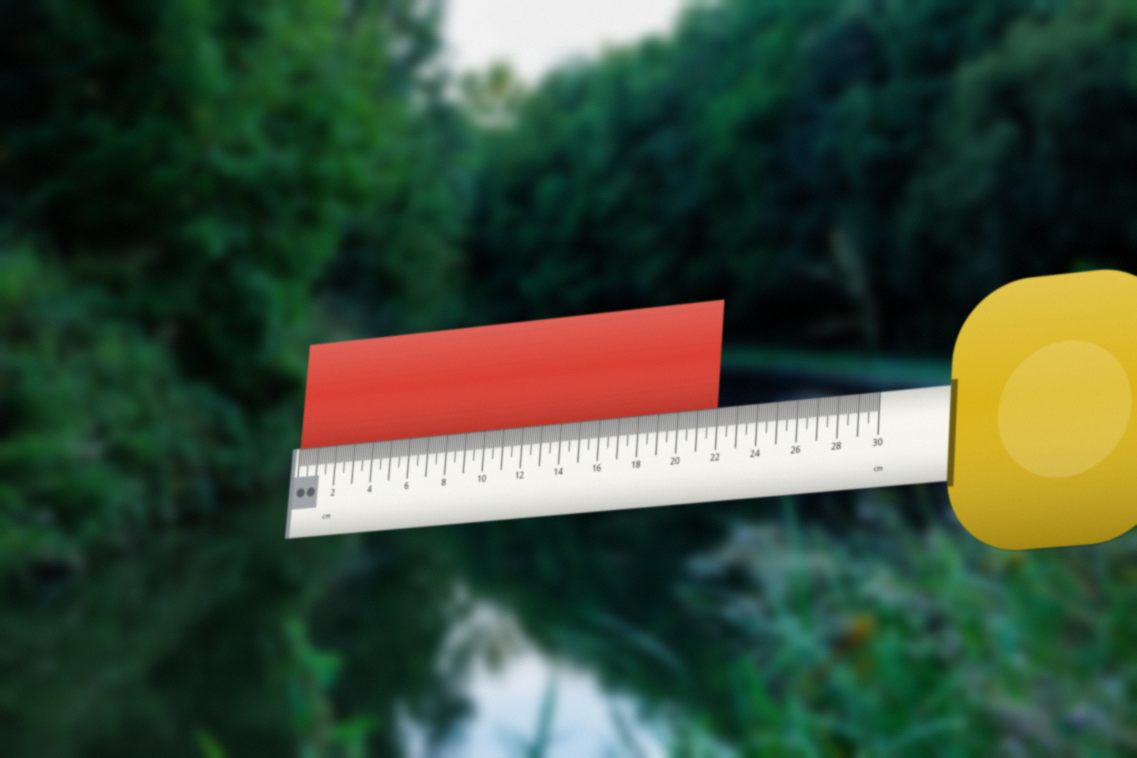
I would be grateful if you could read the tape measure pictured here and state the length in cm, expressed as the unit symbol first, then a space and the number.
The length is cm 22
